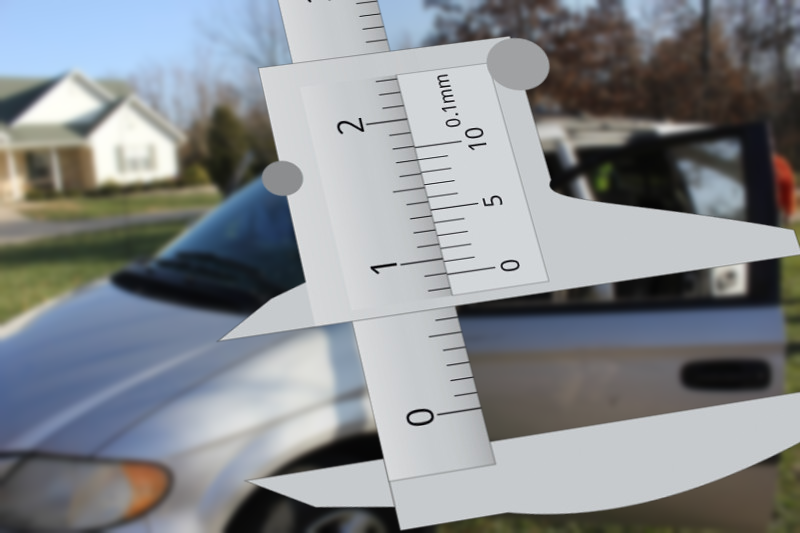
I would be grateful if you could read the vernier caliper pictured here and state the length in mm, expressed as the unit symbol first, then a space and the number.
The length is mm 8.9
